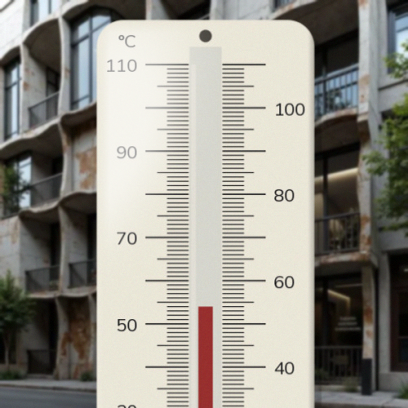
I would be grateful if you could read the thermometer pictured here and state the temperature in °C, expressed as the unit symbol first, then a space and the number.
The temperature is °C 54
